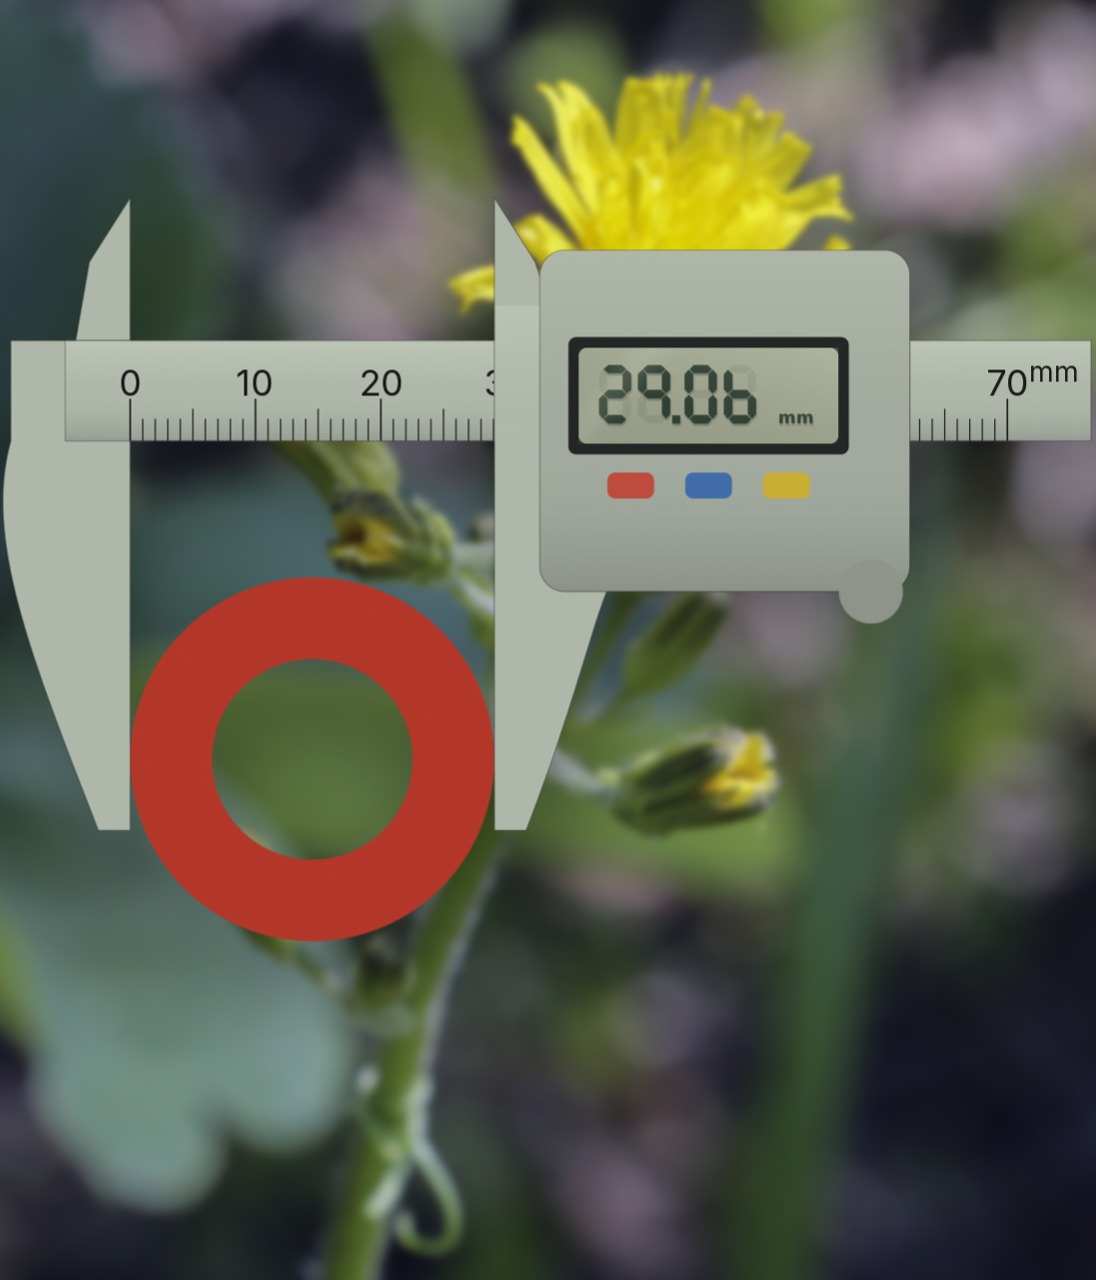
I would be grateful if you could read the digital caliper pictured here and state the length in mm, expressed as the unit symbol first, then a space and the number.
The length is mm 29.06
